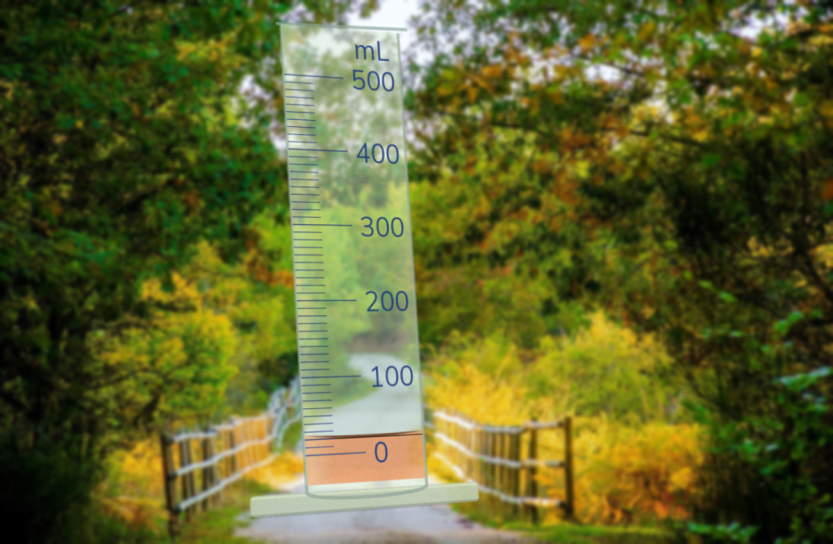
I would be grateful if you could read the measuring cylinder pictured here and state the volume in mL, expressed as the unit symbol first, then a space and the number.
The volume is mL 20
